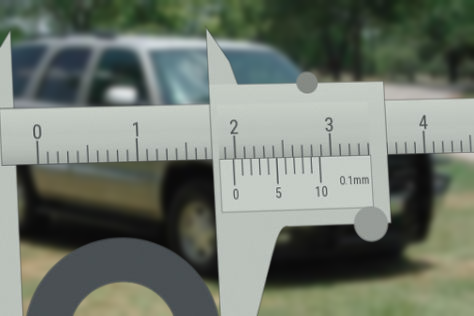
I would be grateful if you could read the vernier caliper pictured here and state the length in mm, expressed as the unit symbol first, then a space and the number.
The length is mm 19.8
